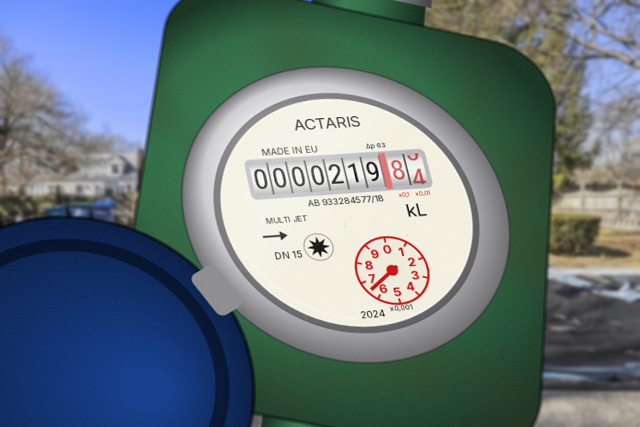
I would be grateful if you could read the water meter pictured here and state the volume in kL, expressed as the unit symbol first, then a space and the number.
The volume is kL 219.836
